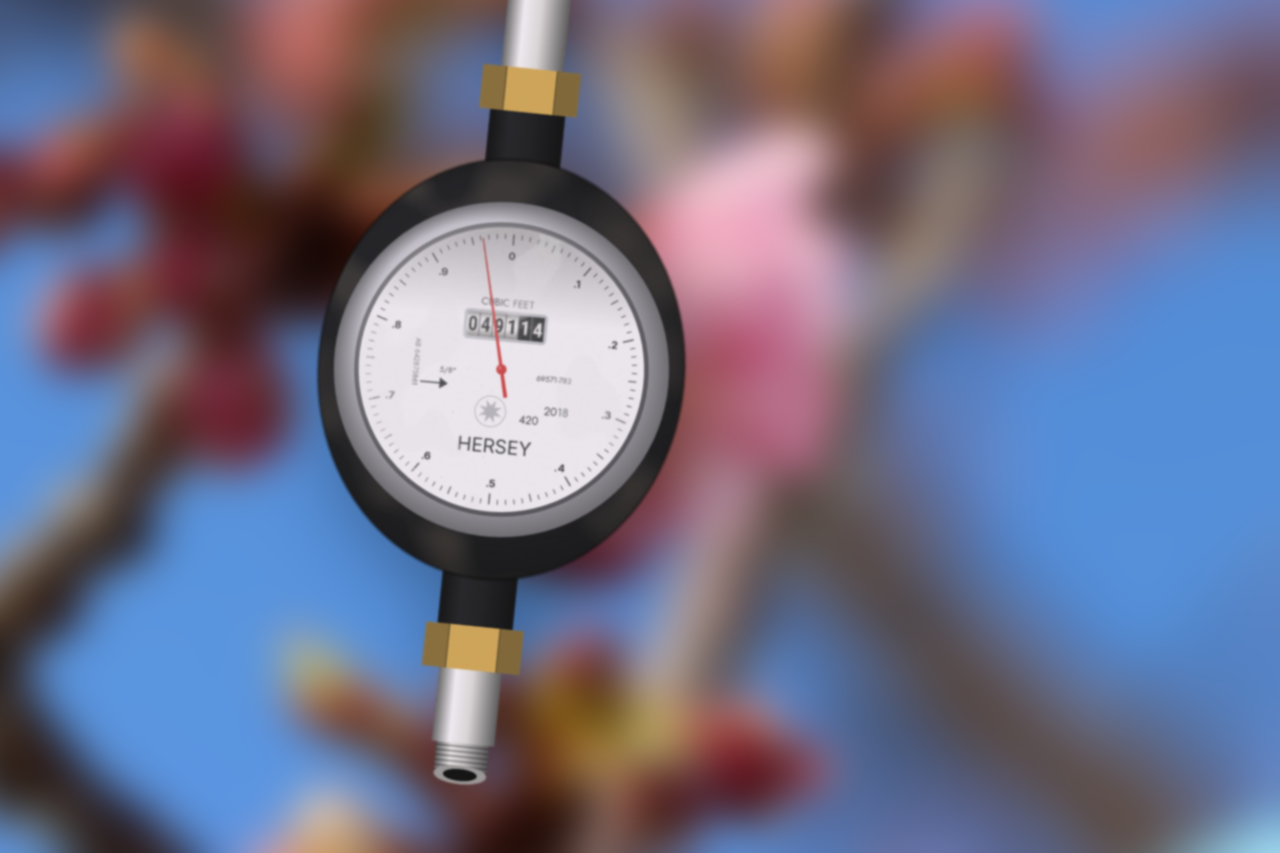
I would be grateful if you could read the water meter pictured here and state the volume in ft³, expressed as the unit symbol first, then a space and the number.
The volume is ft³ 49113.96
